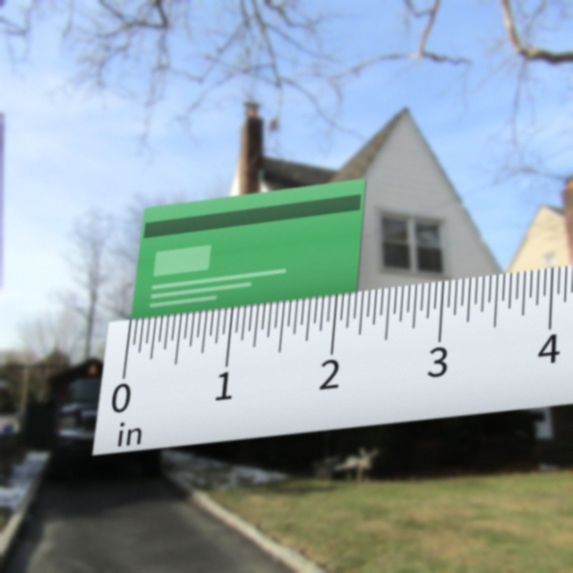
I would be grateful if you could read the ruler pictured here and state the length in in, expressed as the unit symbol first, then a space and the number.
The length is in 2.1875
